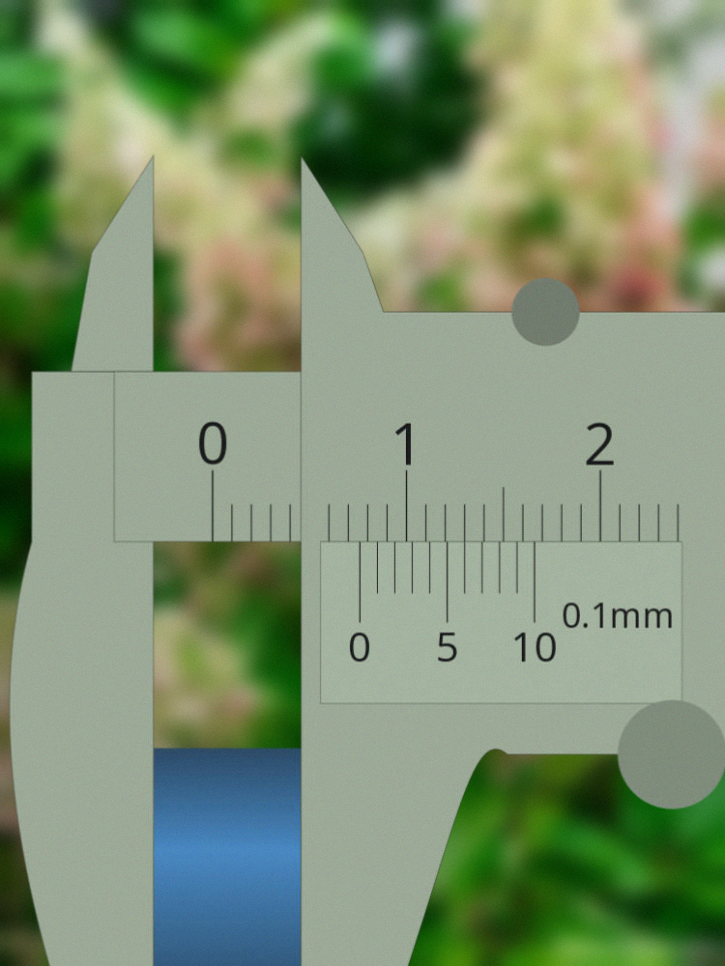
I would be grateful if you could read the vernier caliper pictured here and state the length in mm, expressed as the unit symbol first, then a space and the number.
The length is mm 7.6
